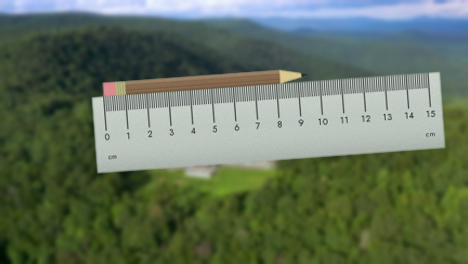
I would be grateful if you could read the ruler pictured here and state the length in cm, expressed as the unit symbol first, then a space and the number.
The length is cm 9.5
